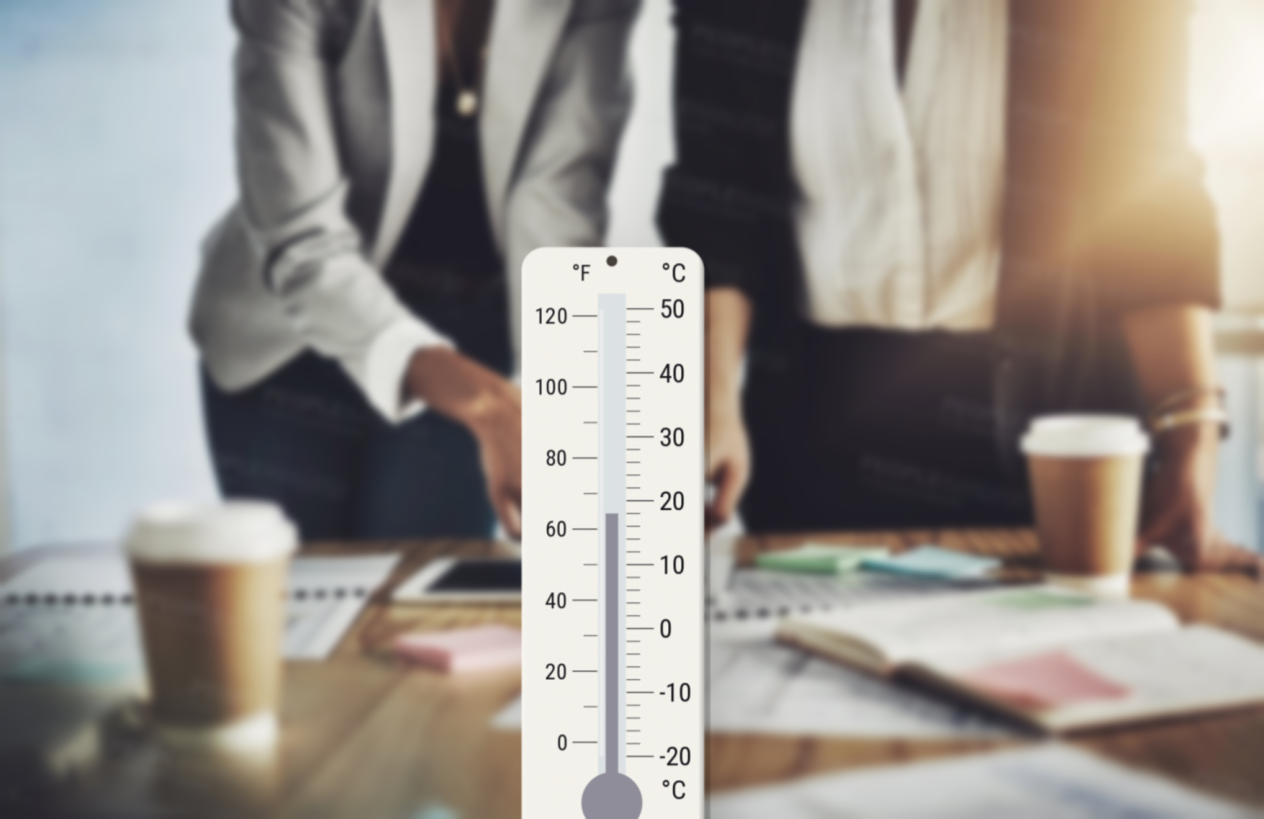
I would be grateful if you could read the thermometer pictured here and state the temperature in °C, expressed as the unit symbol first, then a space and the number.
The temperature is °C 18
